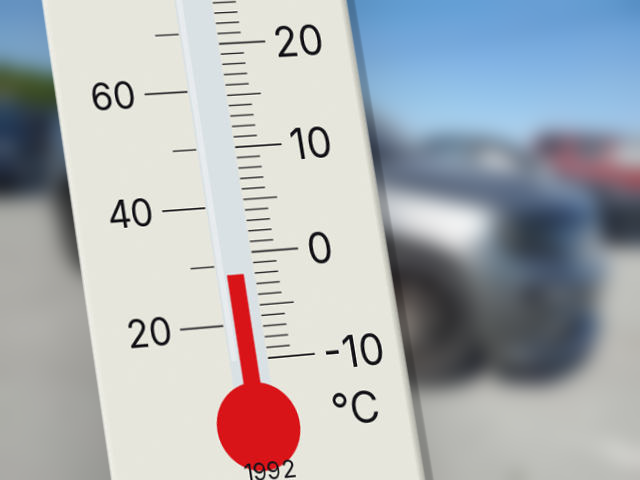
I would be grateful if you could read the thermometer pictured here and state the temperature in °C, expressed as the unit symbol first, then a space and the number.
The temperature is °C -2
